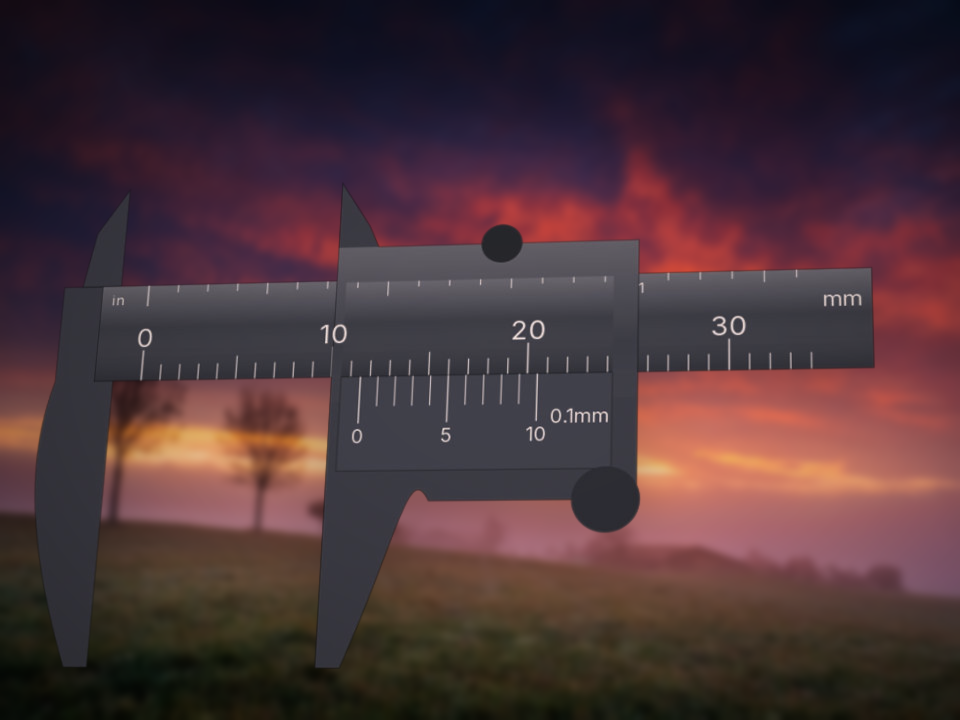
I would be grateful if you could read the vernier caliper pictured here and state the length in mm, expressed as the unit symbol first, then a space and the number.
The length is mm 11.5
